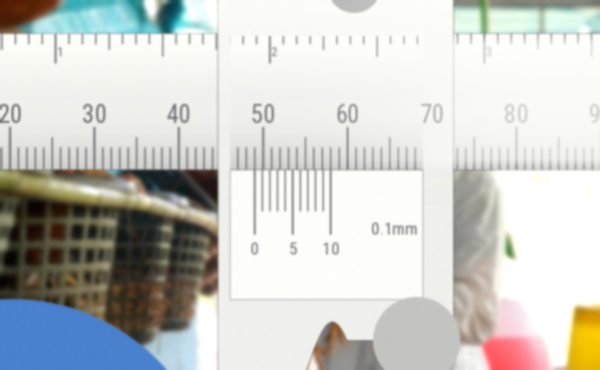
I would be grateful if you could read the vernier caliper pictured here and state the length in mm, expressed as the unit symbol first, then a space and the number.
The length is mm 49.0
